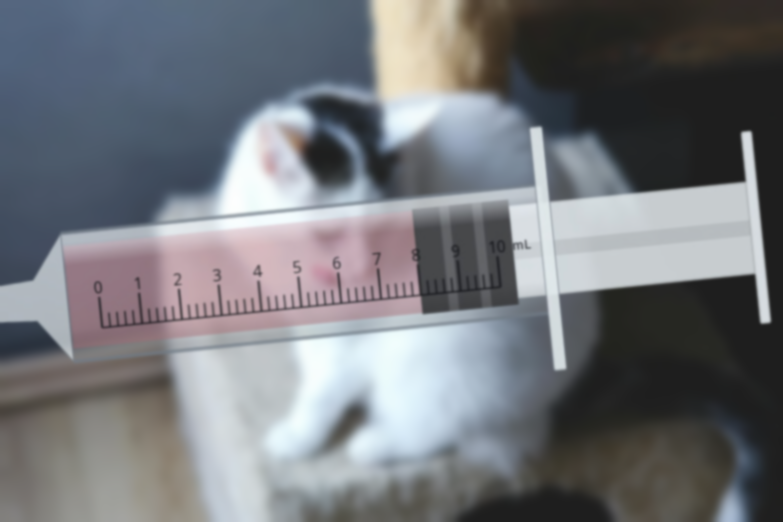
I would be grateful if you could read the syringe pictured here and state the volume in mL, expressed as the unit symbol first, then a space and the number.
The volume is mL 8
